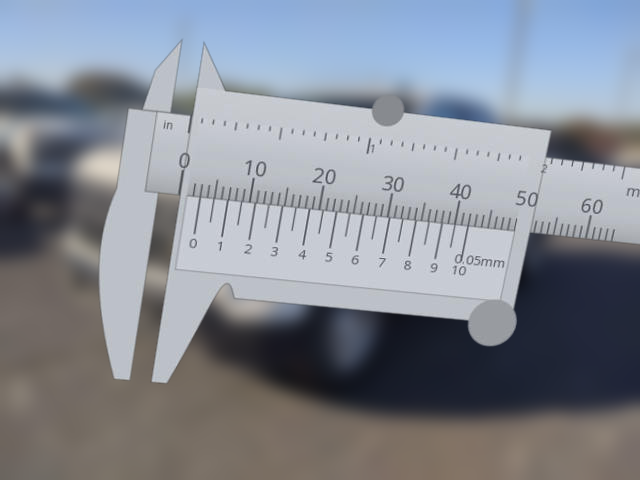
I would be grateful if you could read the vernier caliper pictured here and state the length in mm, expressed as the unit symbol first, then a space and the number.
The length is mm 3.0
